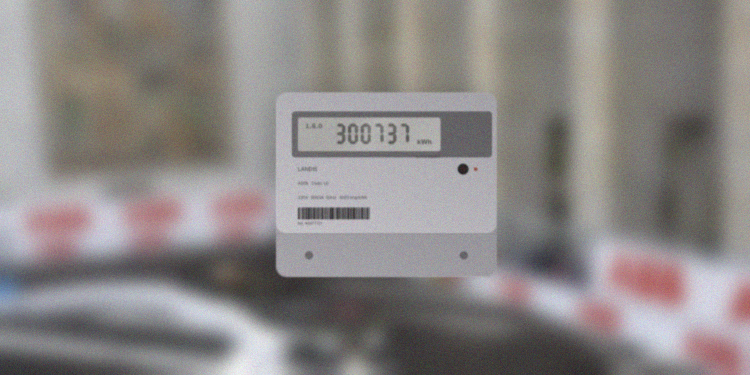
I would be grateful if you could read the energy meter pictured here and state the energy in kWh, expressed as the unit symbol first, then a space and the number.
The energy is kWh 300737
